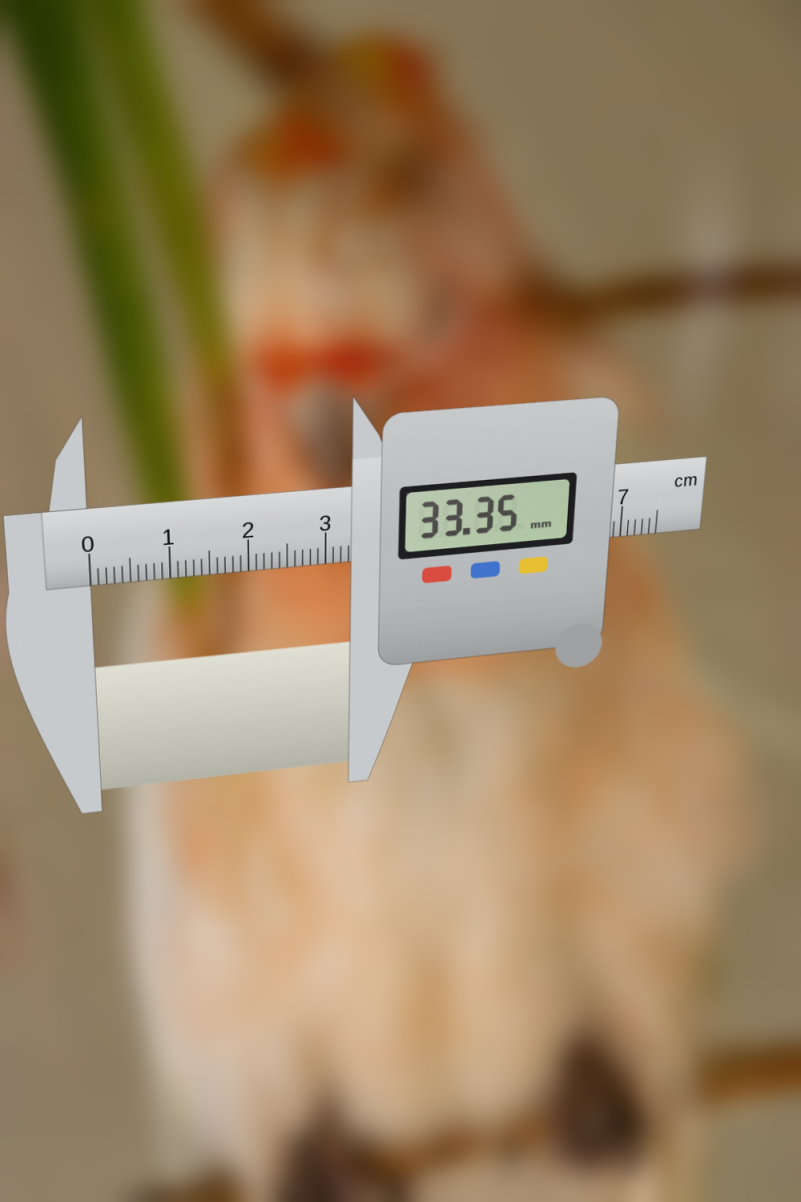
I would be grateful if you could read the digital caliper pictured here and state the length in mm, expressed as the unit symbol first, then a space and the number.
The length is mm 33.35
